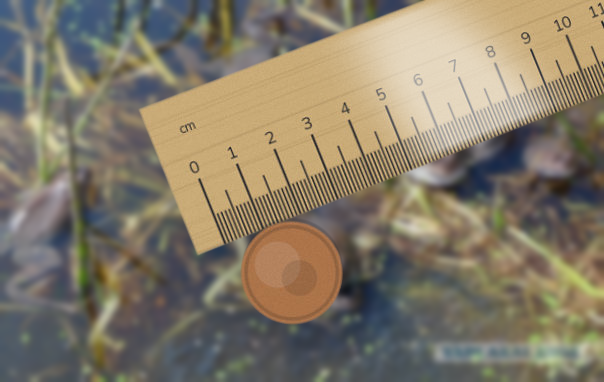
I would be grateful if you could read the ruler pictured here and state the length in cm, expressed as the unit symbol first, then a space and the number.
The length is cm 2.5
